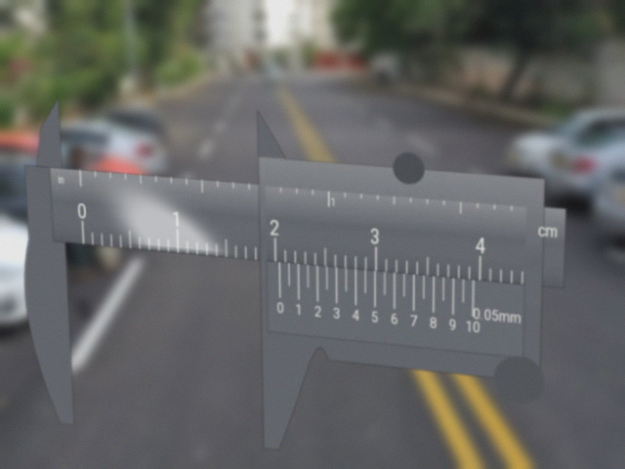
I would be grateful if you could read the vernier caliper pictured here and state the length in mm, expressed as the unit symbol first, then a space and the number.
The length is mm 20.4
